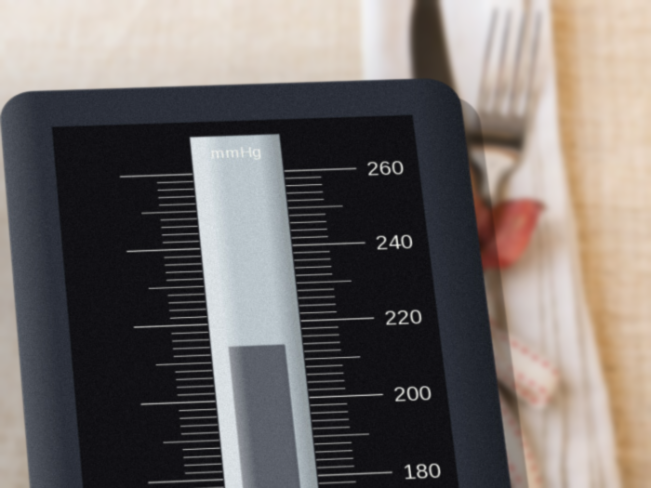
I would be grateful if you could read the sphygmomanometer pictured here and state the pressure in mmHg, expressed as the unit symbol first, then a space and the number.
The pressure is mmHg 214
